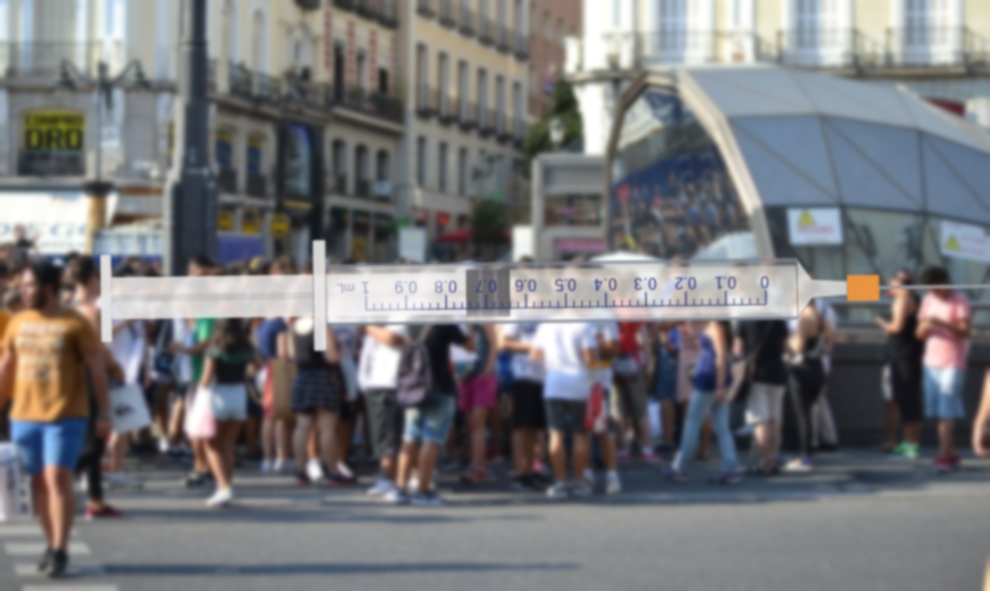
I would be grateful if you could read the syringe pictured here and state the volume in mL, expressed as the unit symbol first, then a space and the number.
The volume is mL 0.64
